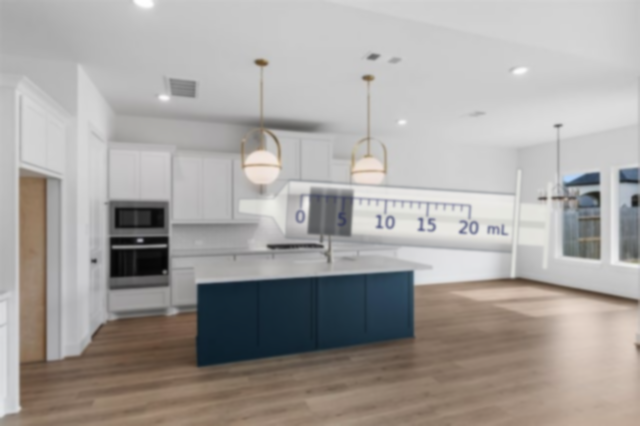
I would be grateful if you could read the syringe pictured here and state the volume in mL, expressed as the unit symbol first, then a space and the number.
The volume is mL 1
